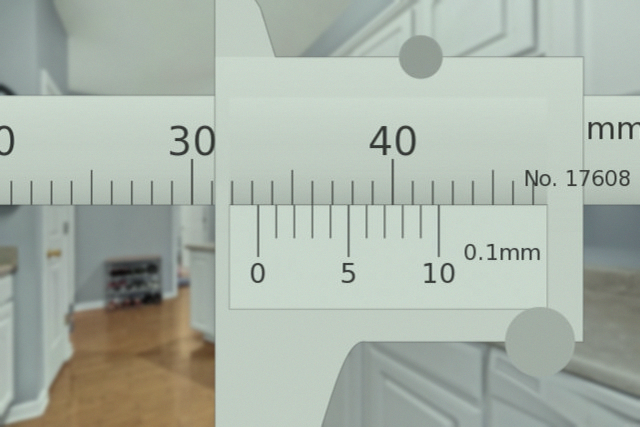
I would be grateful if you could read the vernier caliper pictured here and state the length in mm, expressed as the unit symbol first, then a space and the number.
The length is mm 33.3
